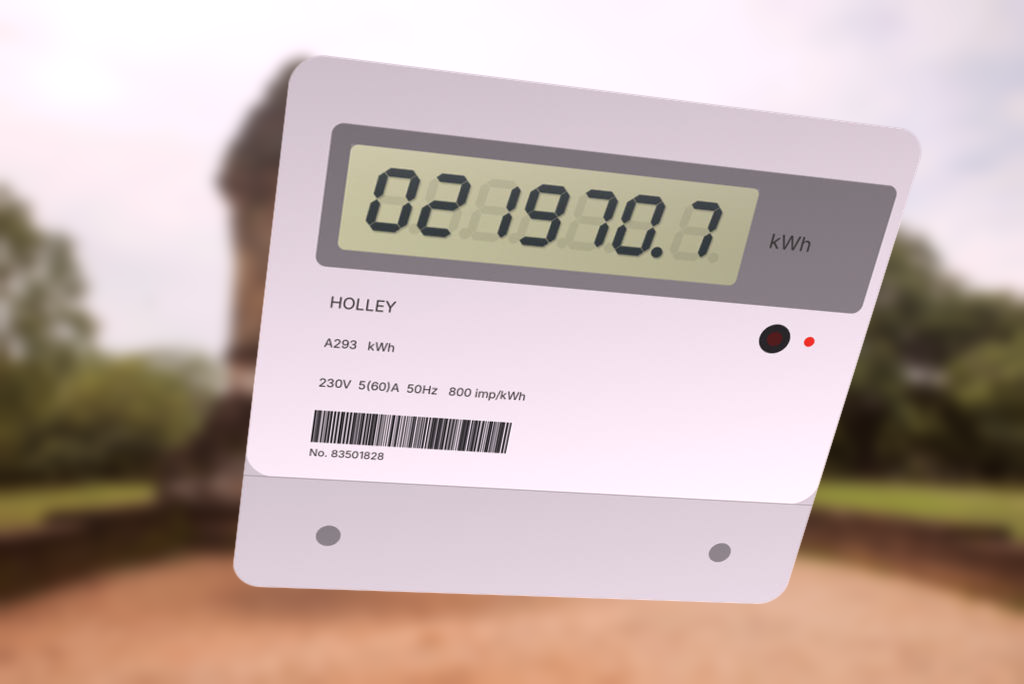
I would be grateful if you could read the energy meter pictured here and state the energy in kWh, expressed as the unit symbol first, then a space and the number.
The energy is kWh 21970.7
